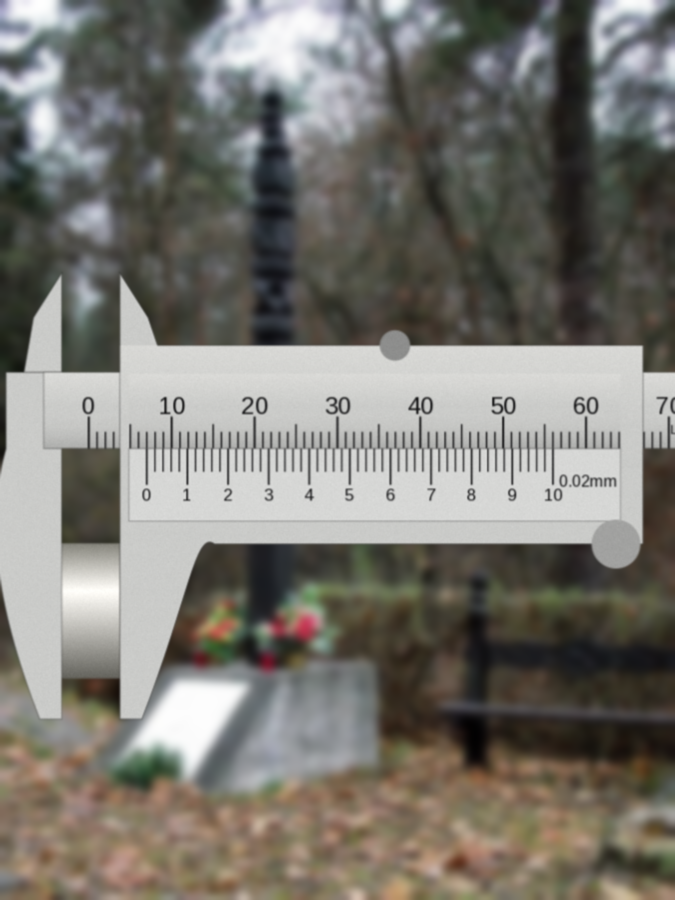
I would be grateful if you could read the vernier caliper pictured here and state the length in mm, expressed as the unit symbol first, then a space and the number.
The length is mm 7.0
